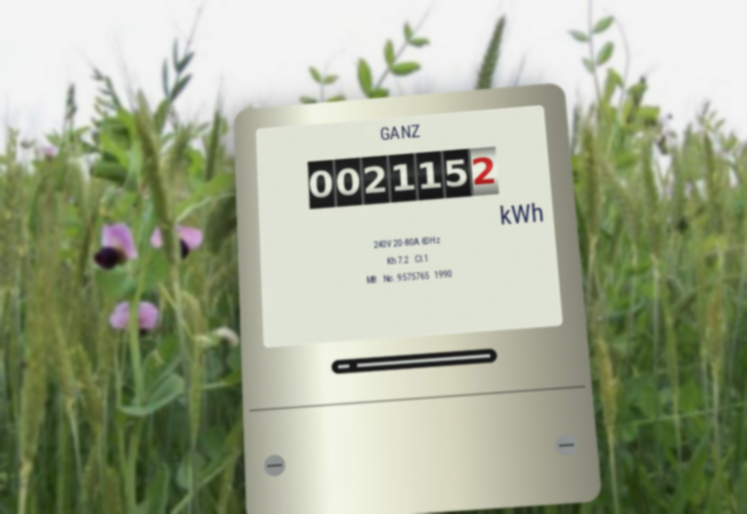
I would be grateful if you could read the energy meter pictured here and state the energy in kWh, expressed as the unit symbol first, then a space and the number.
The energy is kWh 2115.2
